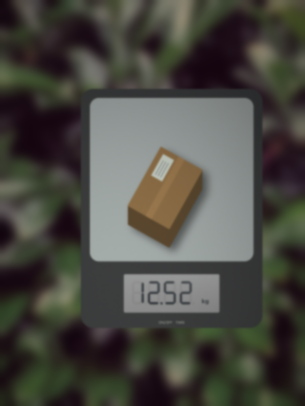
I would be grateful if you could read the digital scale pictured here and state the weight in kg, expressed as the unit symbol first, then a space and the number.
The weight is kg 12.52
